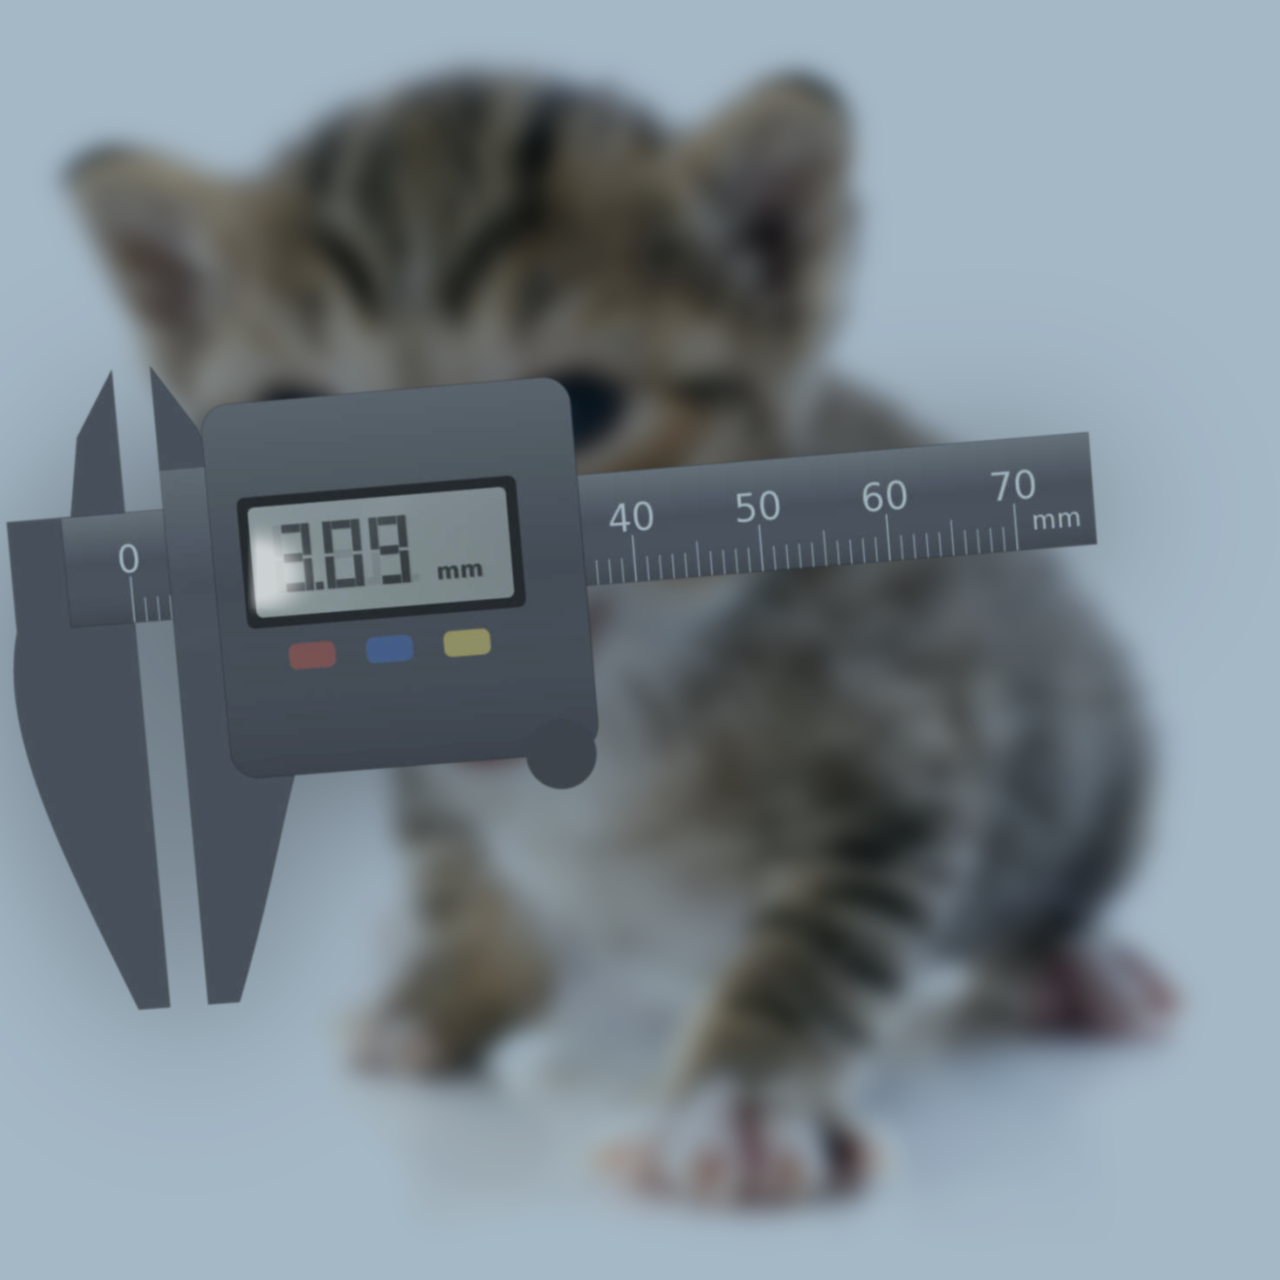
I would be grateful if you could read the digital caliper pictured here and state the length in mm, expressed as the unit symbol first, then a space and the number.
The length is mm 3.09
